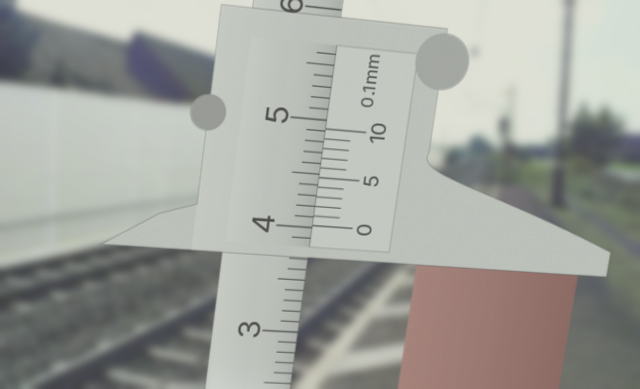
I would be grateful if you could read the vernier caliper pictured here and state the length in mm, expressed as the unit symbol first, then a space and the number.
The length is mm 40.2
